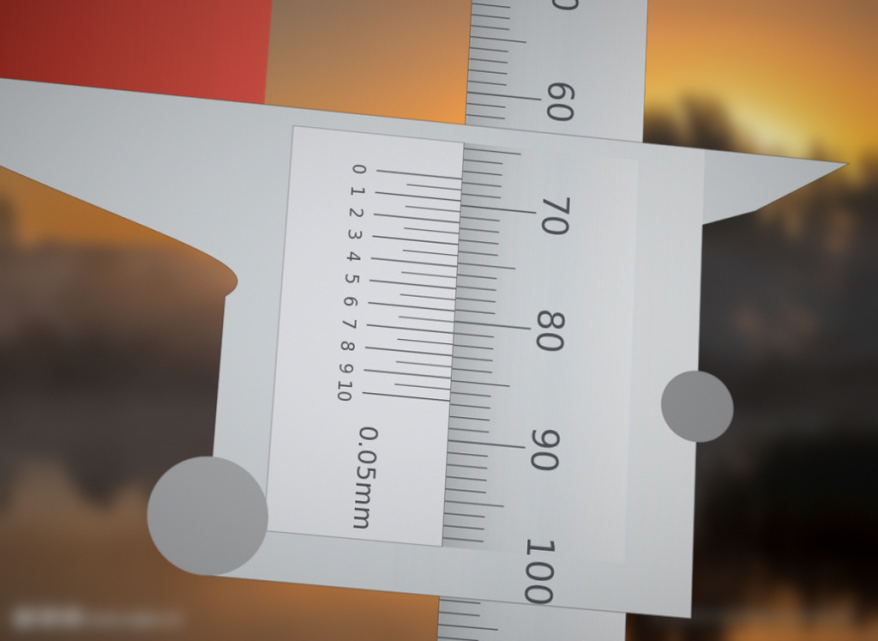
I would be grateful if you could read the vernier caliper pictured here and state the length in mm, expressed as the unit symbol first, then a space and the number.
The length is mm 67.7
